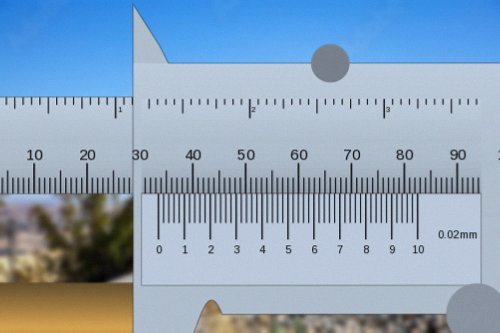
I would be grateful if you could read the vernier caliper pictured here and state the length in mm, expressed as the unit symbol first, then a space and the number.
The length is mm 33.5
